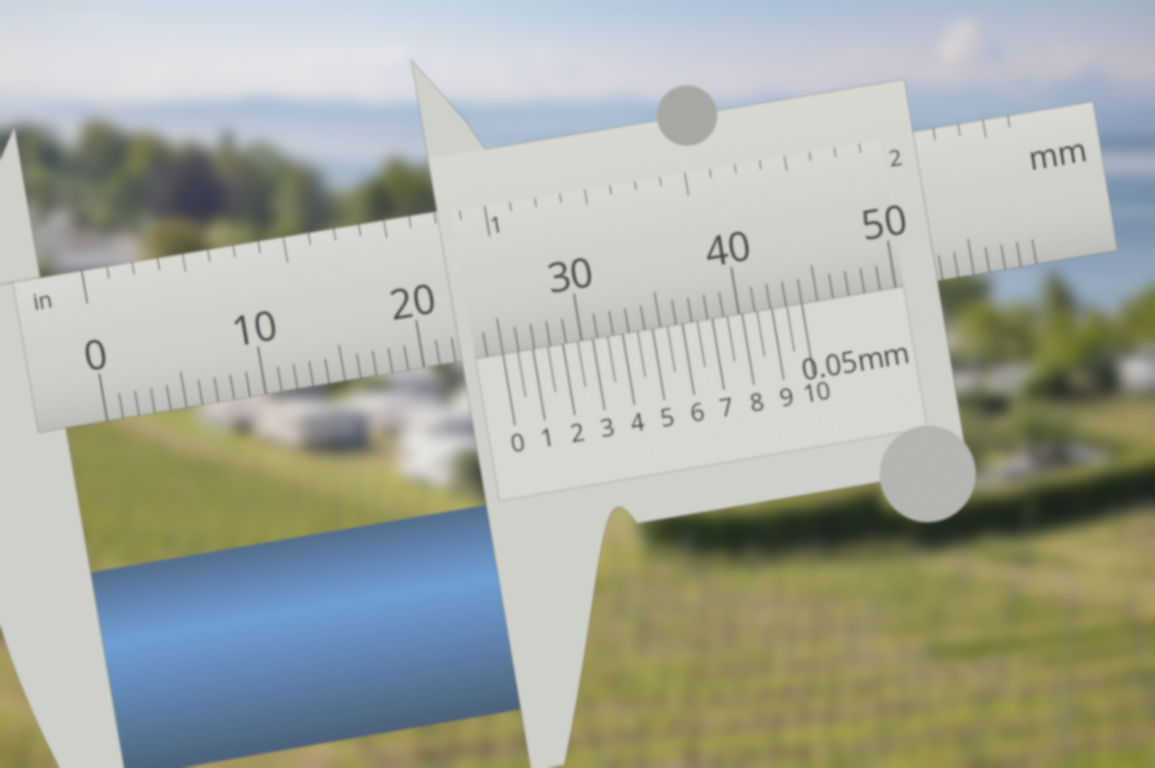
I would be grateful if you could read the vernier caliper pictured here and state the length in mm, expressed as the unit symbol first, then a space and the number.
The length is mm 25.0
